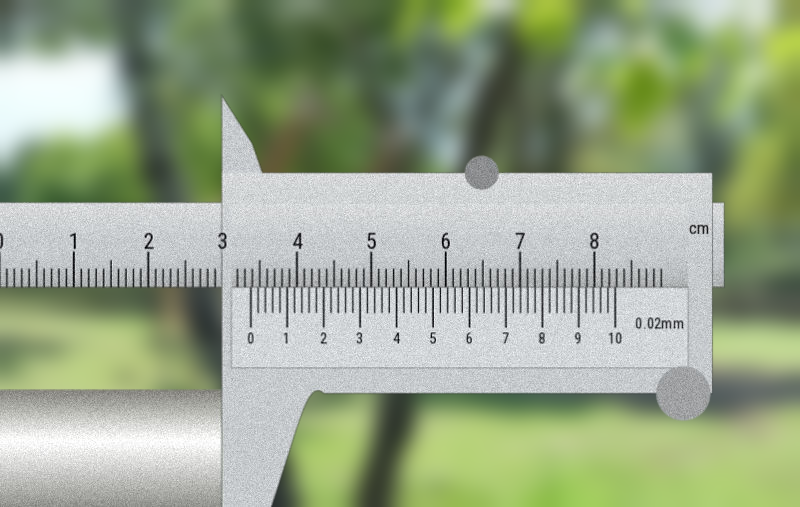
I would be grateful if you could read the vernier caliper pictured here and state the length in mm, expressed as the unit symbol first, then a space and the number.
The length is mm 33.8
